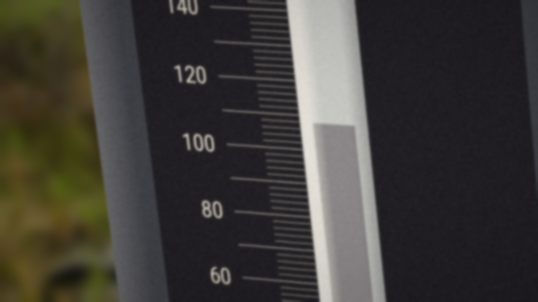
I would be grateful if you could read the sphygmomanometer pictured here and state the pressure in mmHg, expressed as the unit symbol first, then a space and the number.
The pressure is mmHg 108
